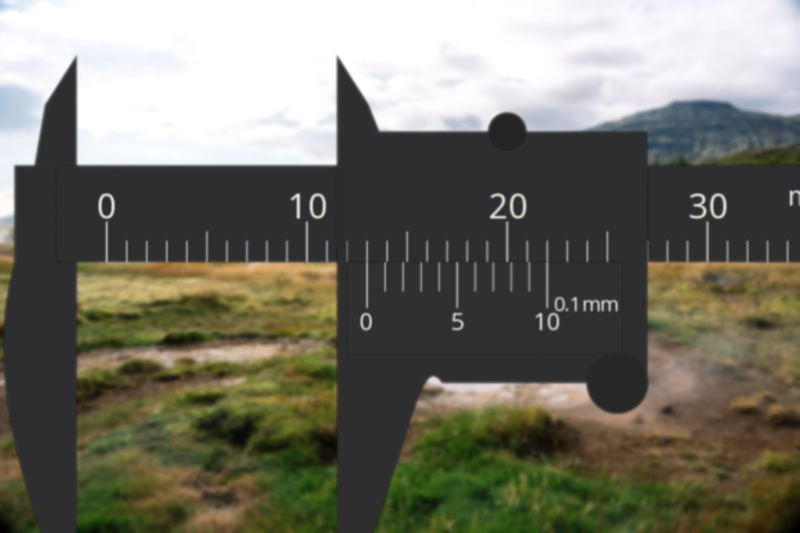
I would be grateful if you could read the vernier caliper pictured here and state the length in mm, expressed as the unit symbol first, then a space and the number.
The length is mm 13.0
